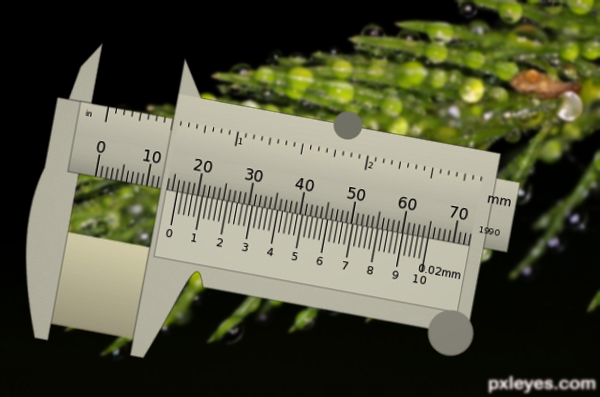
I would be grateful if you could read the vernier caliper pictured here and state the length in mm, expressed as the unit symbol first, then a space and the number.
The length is mm 16.0
